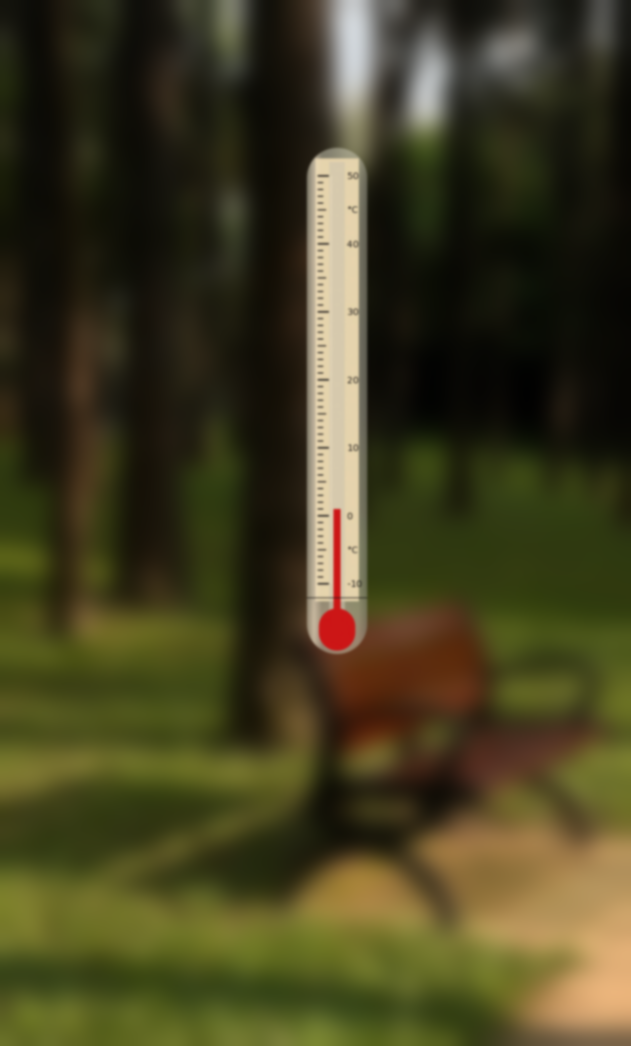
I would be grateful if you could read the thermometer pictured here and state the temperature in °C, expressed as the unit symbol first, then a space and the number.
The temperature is °C 1
